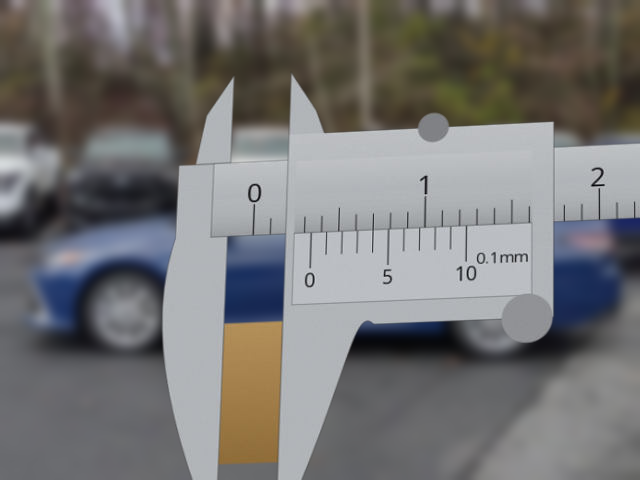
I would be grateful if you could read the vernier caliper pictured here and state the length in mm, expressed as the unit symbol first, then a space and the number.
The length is mm 3.4
